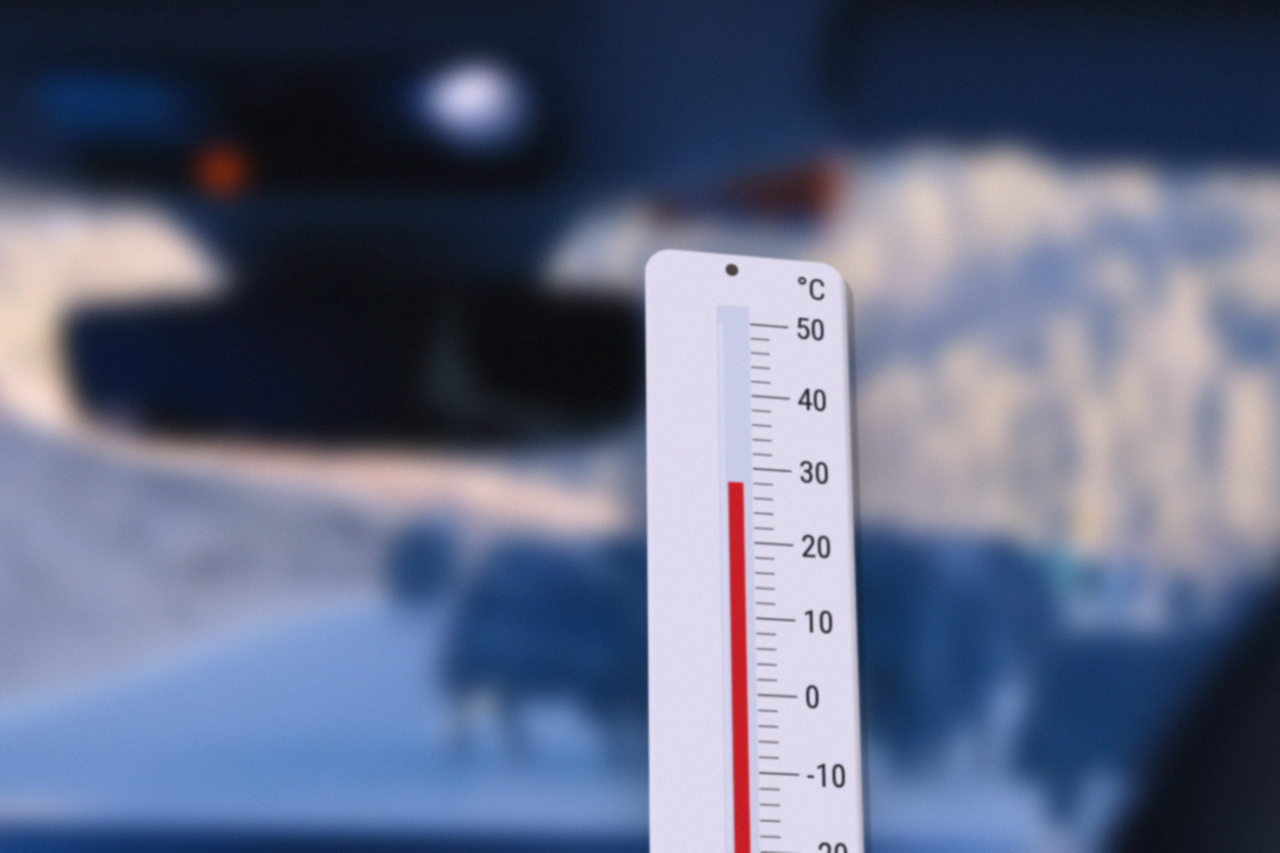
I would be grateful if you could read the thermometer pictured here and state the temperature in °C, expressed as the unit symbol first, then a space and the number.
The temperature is °C 28
